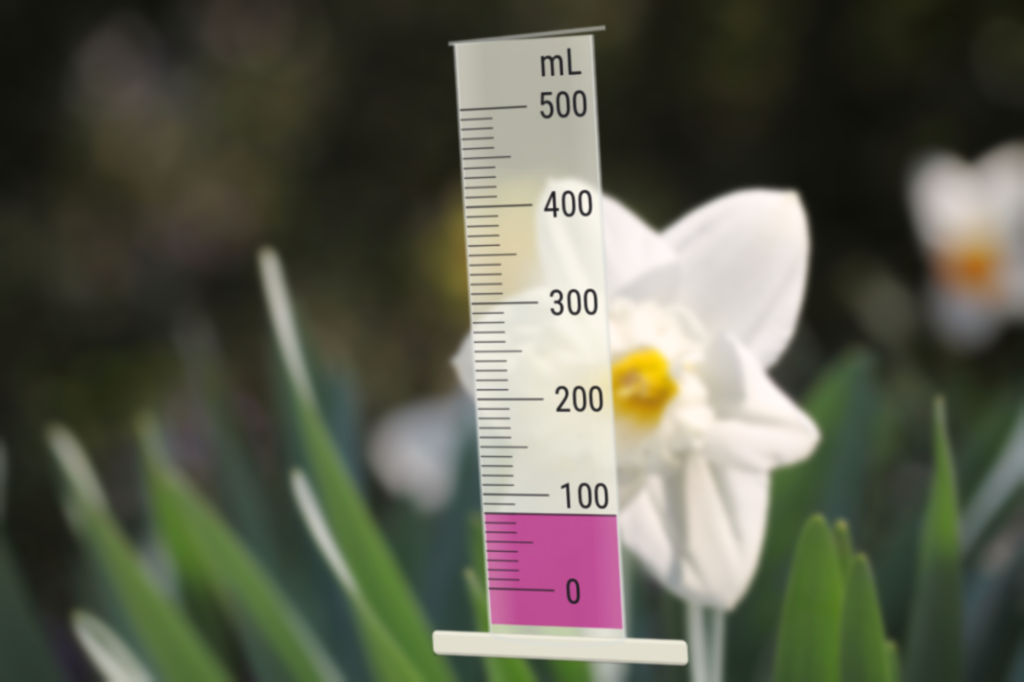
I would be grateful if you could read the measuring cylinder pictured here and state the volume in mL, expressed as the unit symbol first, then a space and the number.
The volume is mL 80
